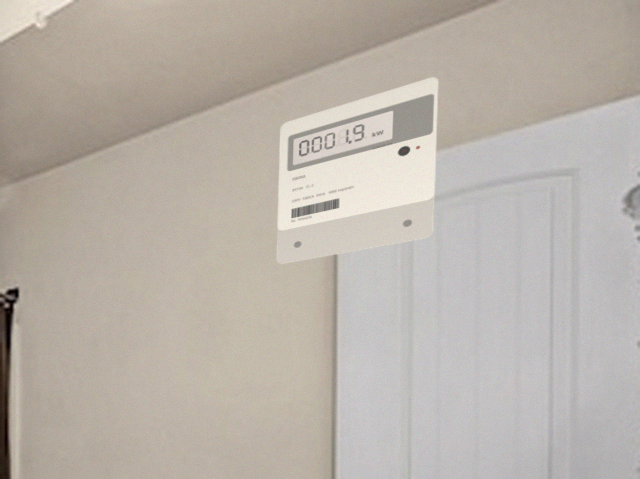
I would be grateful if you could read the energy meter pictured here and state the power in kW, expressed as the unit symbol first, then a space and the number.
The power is kW 1.9
